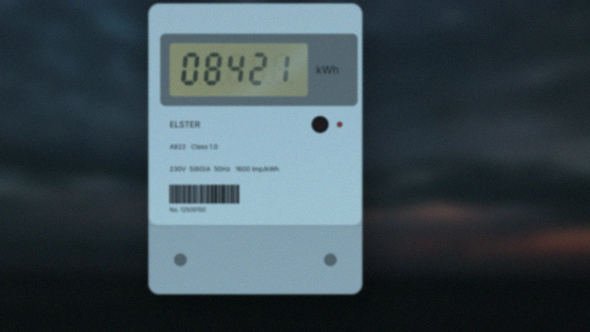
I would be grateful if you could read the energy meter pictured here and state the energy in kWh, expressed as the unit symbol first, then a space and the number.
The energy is kWh 8421
